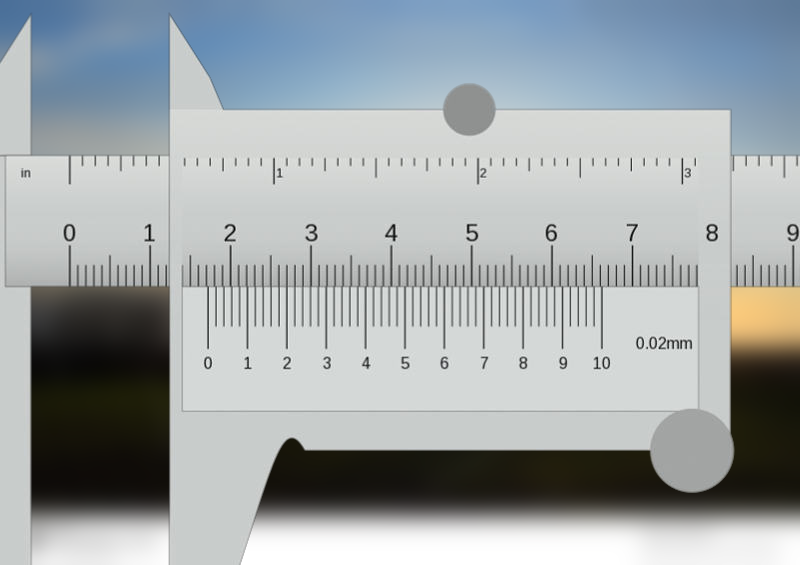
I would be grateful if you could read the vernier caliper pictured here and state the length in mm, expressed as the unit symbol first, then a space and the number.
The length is mm 17.2
